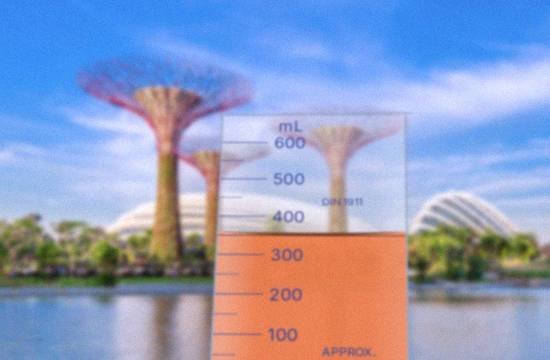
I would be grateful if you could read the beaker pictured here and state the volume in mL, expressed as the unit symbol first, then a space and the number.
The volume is mL 350
